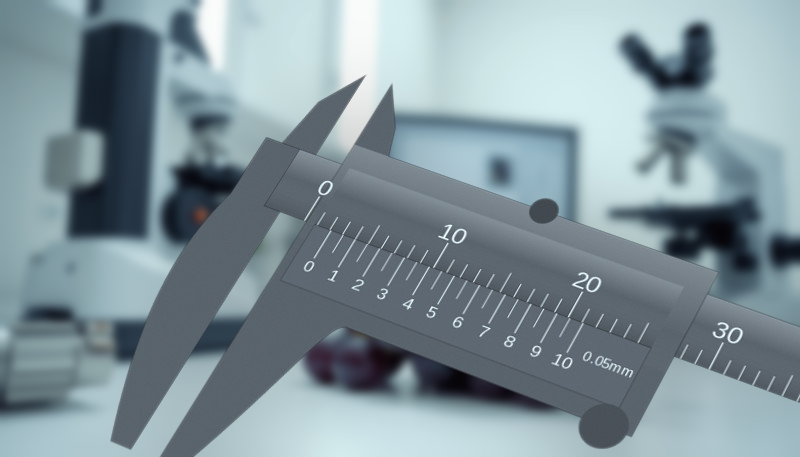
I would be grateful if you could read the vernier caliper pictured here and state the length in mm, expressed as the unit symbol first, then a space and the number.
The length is mm 2.1
